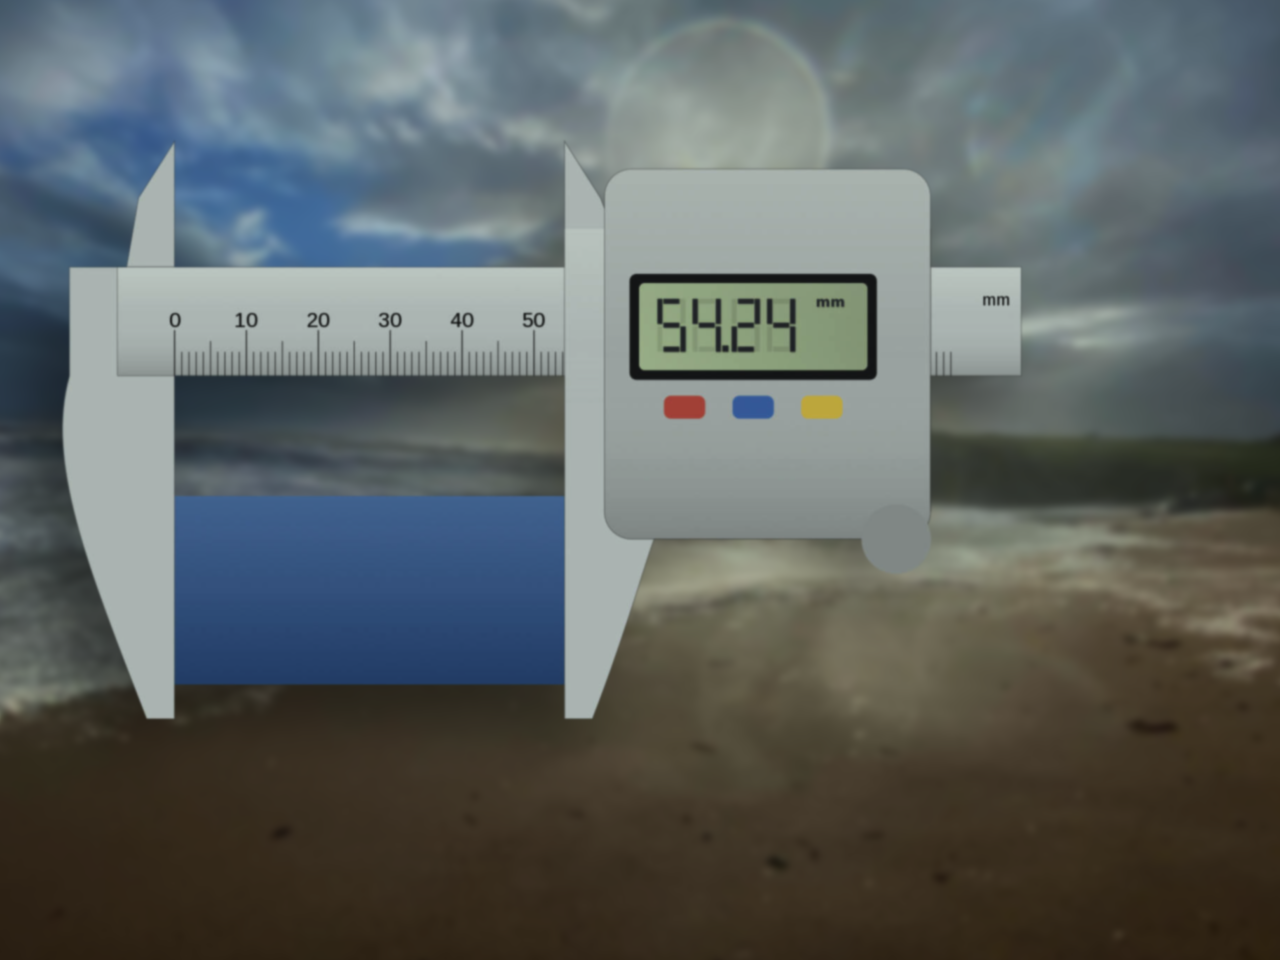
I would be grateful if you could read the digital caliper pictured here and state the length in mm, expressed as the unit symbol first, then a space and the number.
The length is mm 54.24
